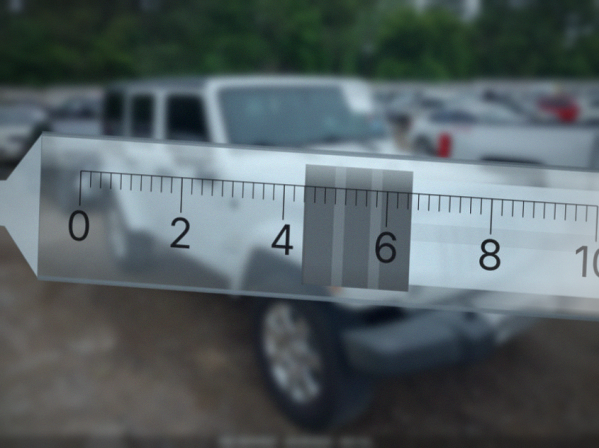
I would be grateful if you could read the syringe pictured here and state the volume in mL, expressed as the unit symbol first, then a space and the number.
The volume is mL 4.4
